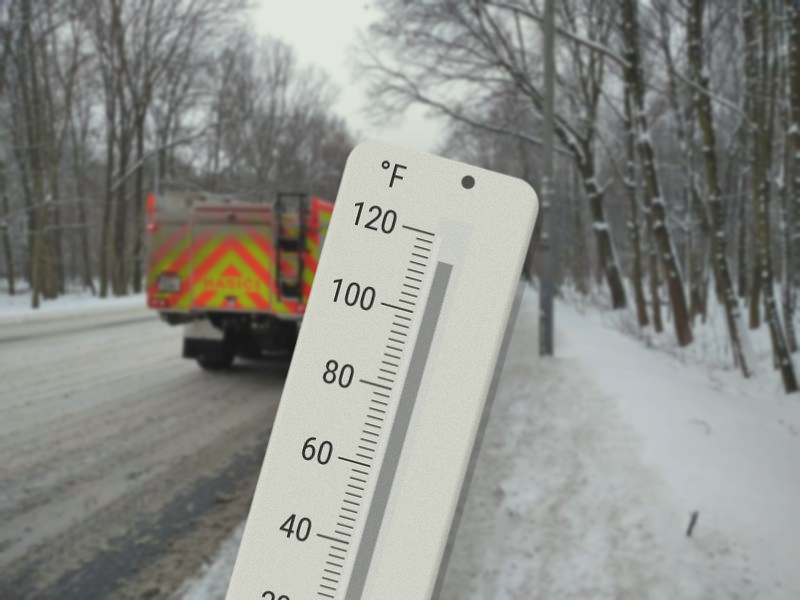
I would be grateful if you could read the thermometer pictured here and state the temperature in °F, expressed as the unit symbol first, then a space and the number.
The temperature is °F 114
